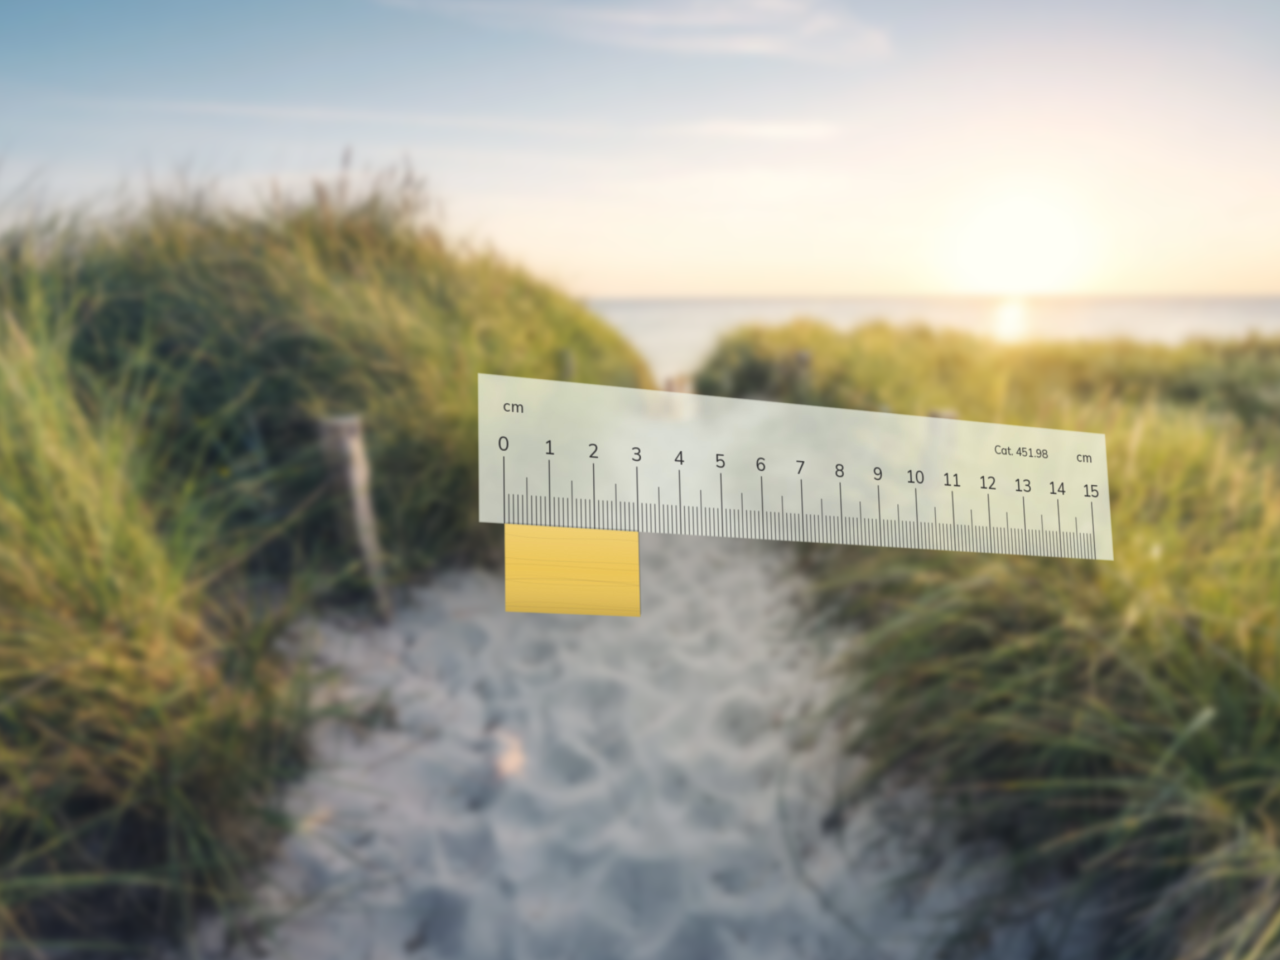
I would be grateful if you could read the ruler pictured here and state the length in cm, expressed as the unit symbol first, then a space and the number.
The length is cm 3
